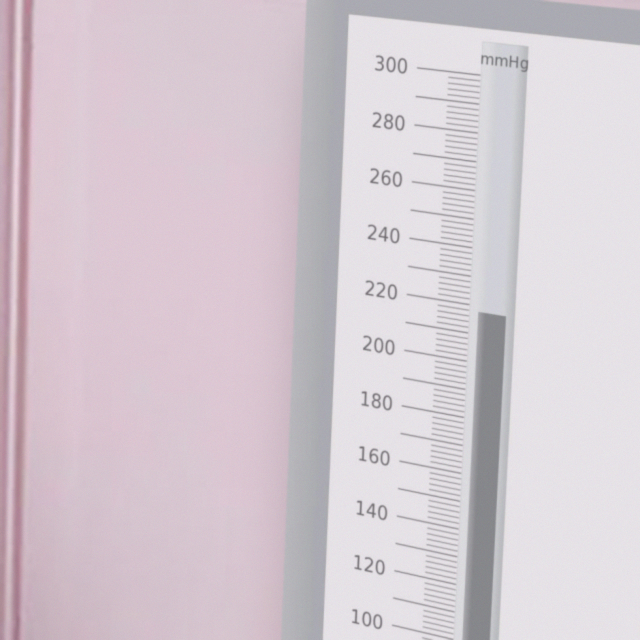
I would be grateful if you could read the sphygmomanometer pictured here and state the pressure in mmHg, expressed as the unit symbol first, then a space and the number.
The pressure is mmHg 218
